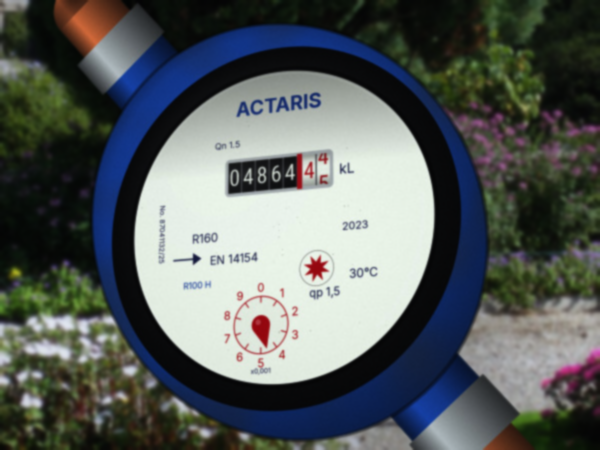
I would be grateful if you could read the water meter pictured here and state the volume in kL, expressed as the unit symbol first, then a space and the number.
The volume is kL 4864.444
